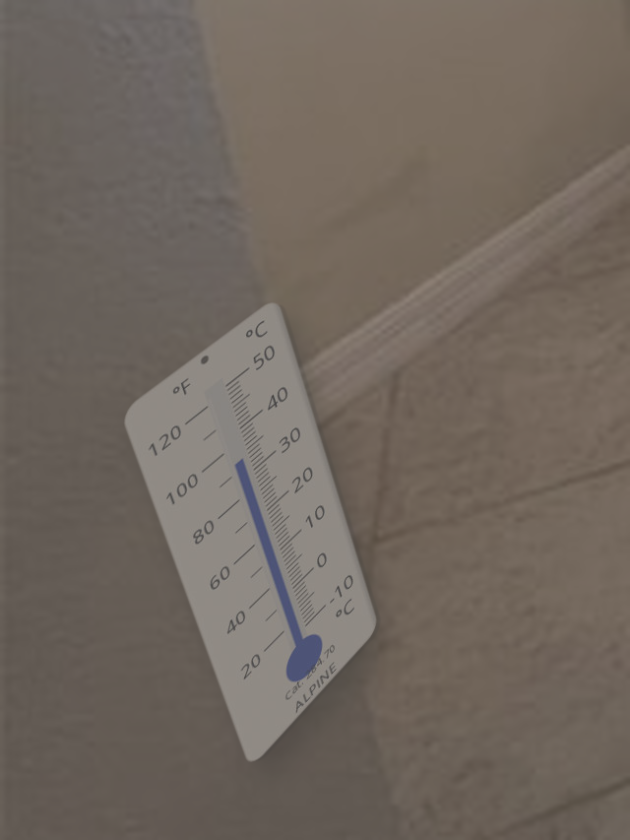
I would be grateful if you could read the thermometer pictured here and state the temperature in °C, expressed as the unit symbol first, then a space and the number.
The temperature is °C 34
